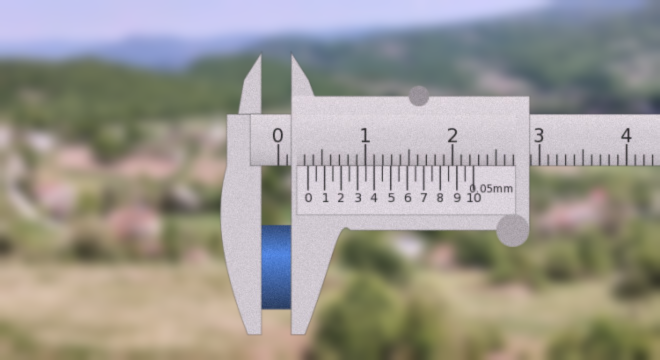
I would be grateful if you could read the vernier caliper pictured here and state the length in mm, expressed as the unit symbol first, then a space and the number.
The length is mm 3.4
